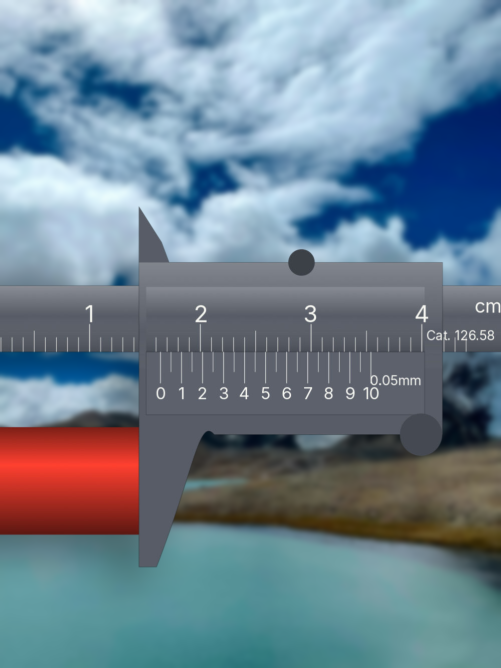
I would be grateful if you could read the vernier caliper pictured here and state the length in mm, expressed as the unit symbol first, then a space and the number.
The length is mm 16.4
